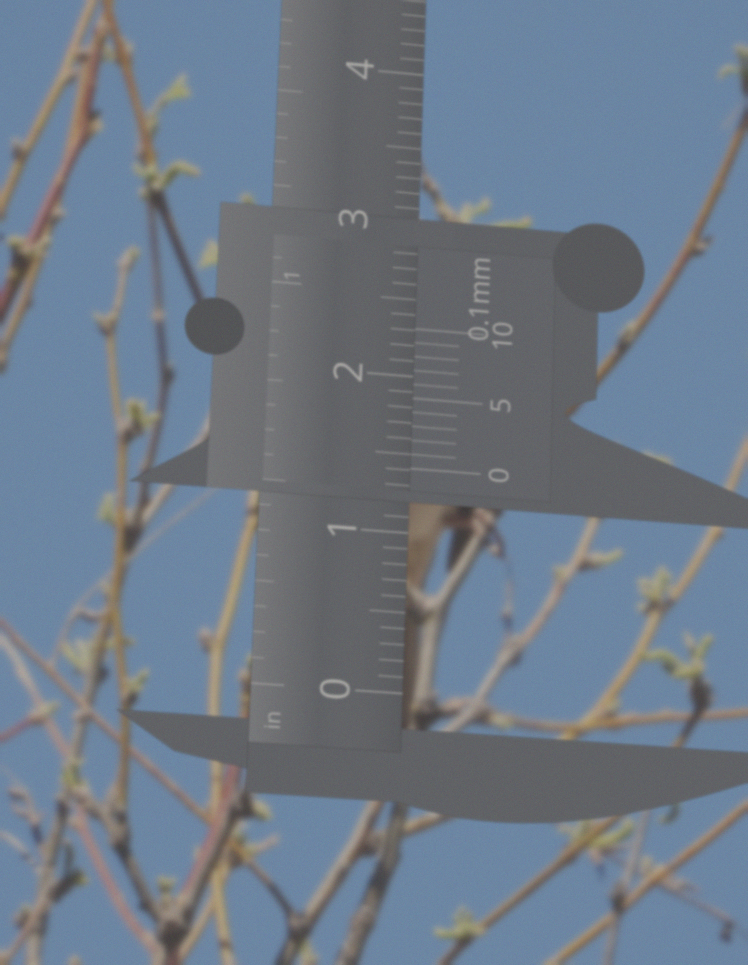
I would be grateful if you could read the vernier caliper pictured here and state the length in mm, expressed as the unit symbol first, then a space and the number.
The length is mm 14.1
